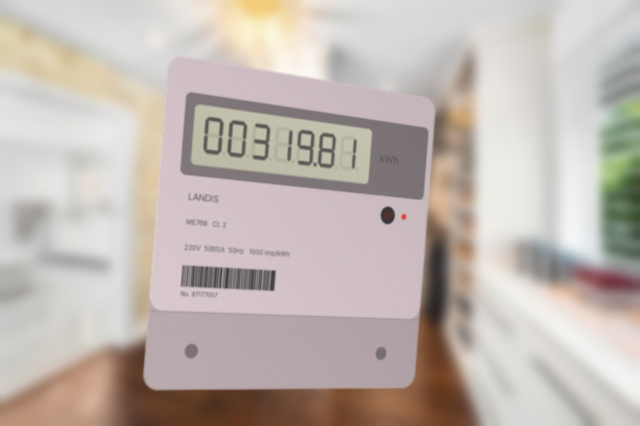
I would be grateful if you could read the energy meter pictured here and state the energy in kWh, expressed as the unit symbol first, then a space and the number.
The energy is kWh 319.81
